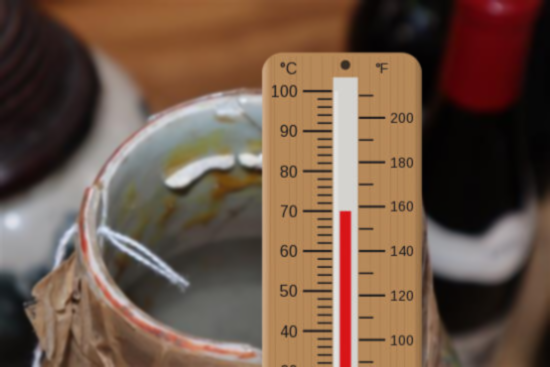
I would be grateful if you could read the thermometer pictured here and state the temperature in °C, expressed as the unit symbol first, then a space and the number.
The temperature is °C 70
